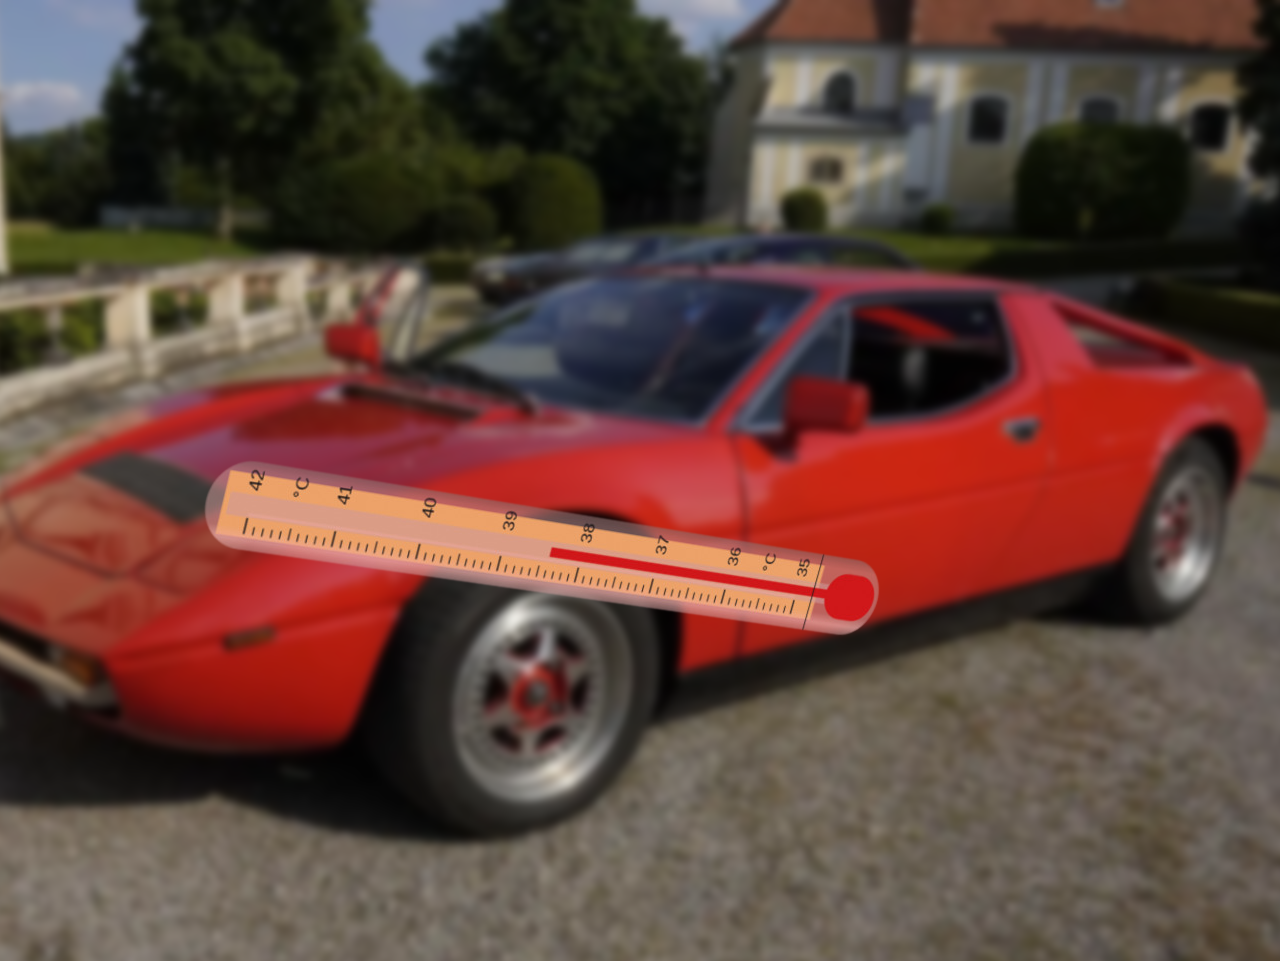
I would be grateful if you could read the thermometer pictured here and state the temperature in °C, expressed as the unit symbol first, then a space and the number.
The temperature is °C 38.4
